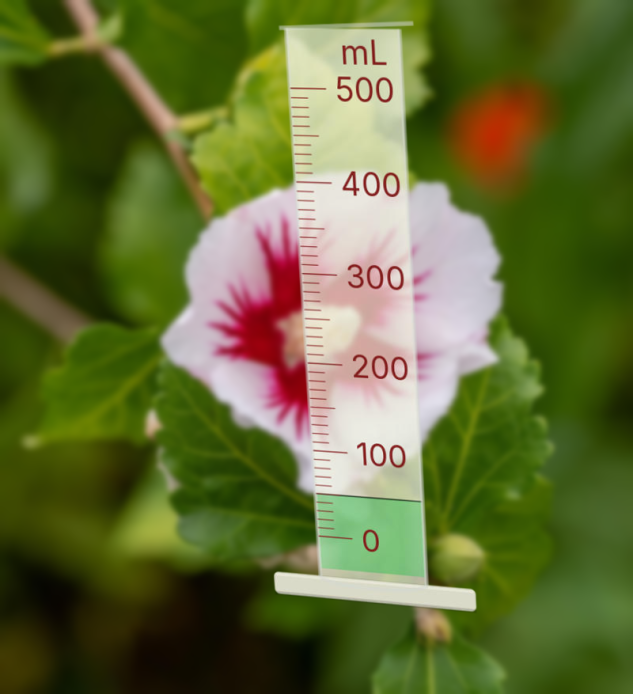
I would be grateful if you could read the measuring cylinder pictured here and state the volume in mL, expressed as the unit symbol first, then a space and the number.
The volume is mL 50
